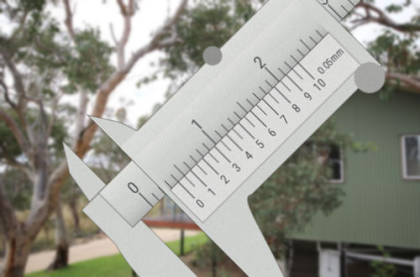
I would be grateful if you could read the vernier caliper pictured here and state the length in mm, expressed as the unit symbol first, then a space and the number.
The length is mm 4.0
